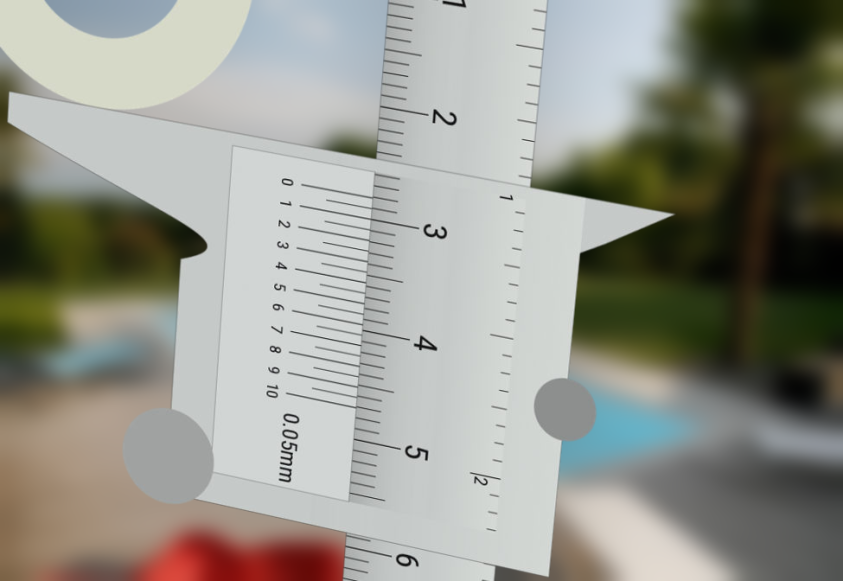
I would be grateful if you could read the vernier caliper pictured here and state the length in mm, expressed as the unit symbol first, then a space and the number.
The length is mm 28.1
